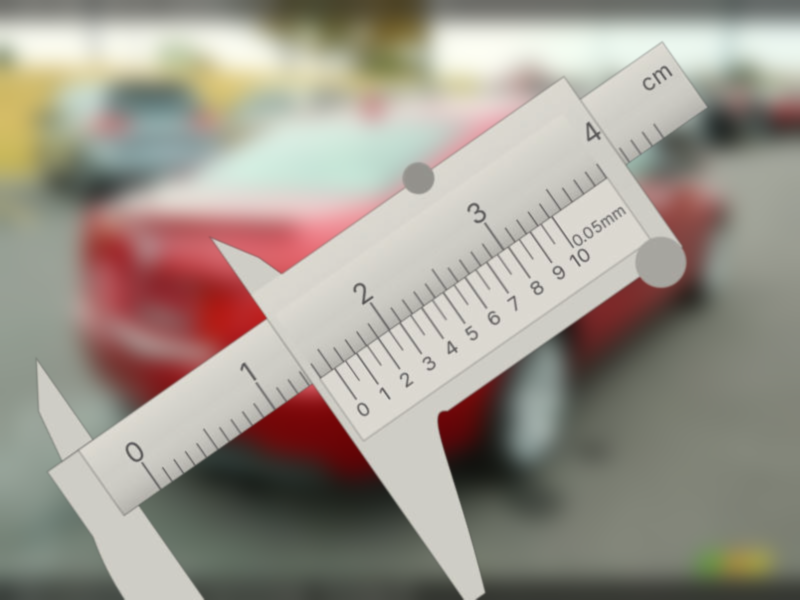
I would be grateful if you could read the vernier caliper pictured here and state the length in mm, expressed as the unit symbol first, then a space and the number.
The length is mm 15.2
